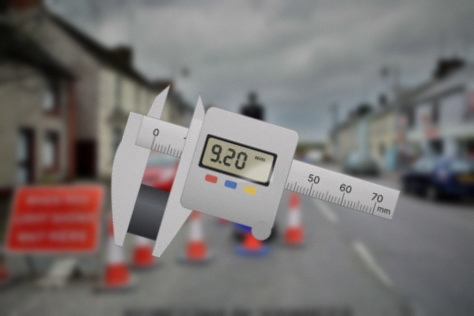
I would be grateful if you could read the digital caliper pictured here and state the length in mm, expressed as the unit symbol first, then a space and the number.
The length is mm 9.20
